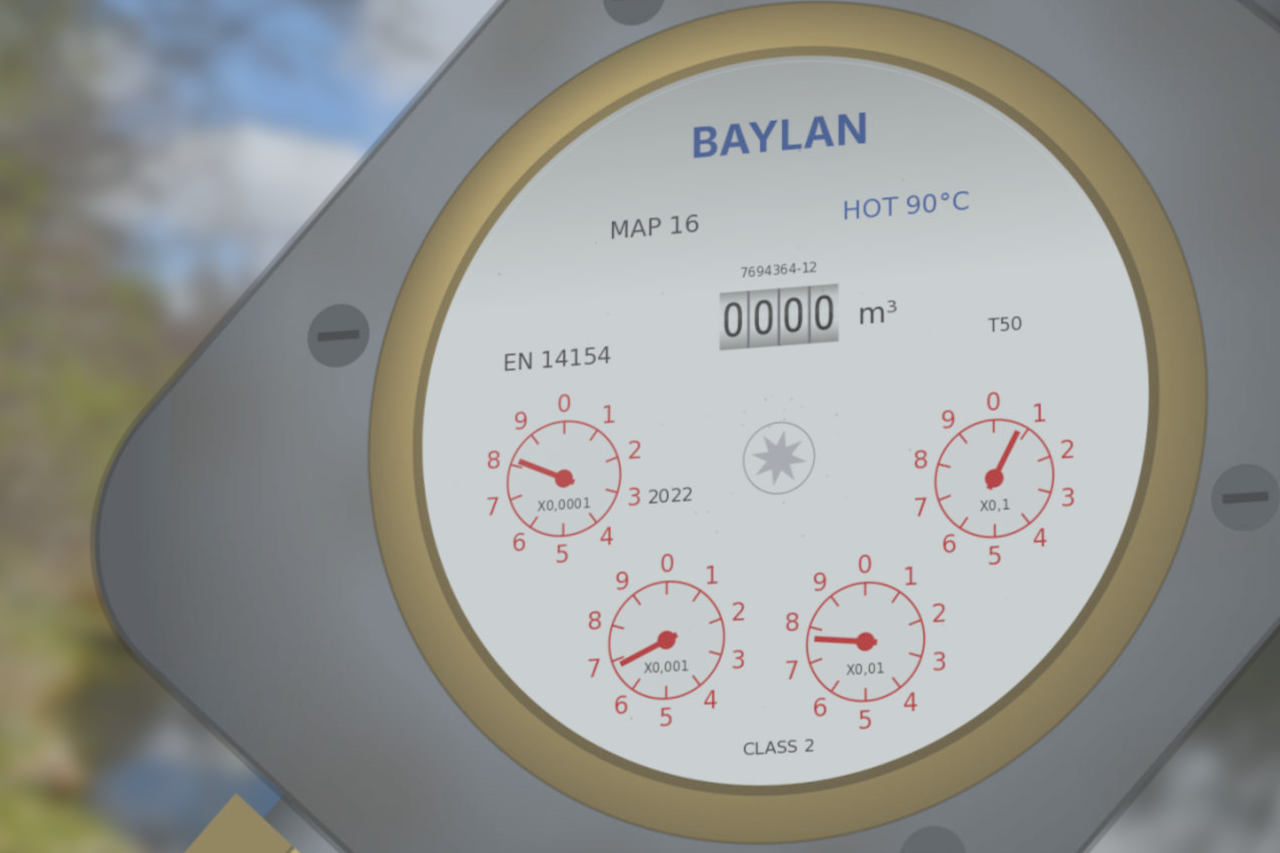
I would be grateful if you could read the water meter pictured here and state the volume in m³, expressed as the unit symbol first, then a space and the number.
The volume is m³ 0.0768
